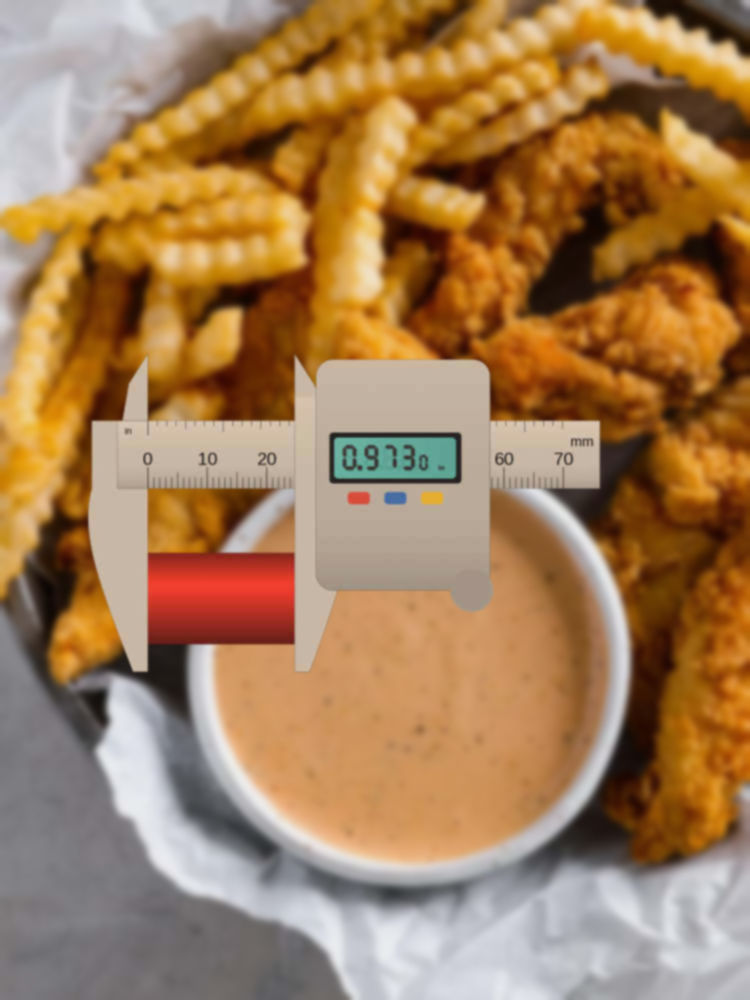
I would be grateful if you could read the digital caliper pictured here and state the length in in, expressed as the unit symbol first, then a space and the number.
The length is in 0.9730
